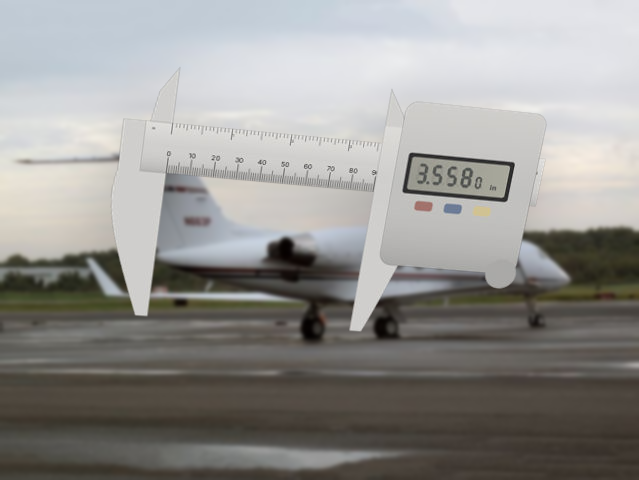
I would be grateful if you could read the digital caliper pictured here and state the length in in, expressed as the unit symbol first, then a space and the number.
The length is in 3.5580
